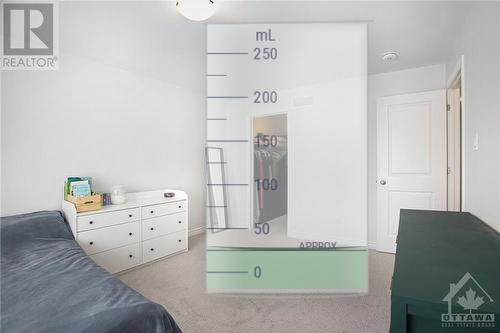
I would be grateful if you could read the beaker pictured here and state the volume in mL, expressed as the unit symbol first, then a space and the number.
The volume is mL 25
